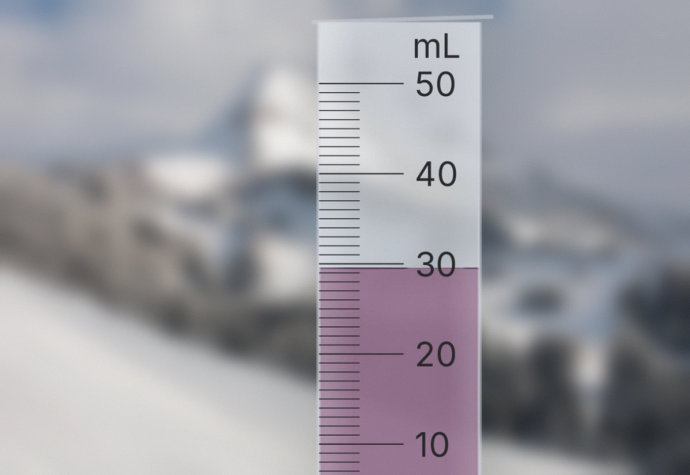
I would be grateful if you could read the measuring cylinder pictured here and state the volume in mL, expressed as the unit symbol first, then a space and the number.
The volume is mL 29.5
